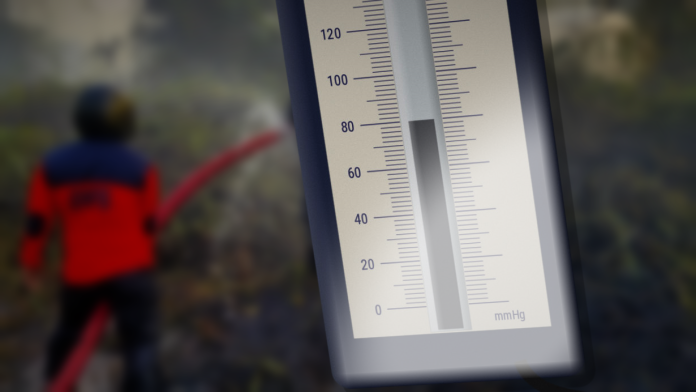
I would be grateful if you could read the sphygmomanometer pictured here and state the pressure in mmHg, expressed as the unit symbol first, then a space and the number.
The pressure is mmHg 80
